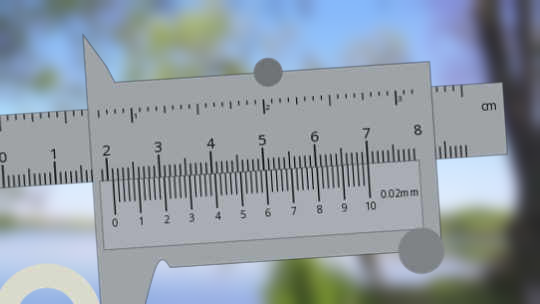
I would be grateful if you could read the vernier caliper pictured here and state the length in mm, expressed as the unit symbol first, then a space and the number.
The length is mm 21.0
